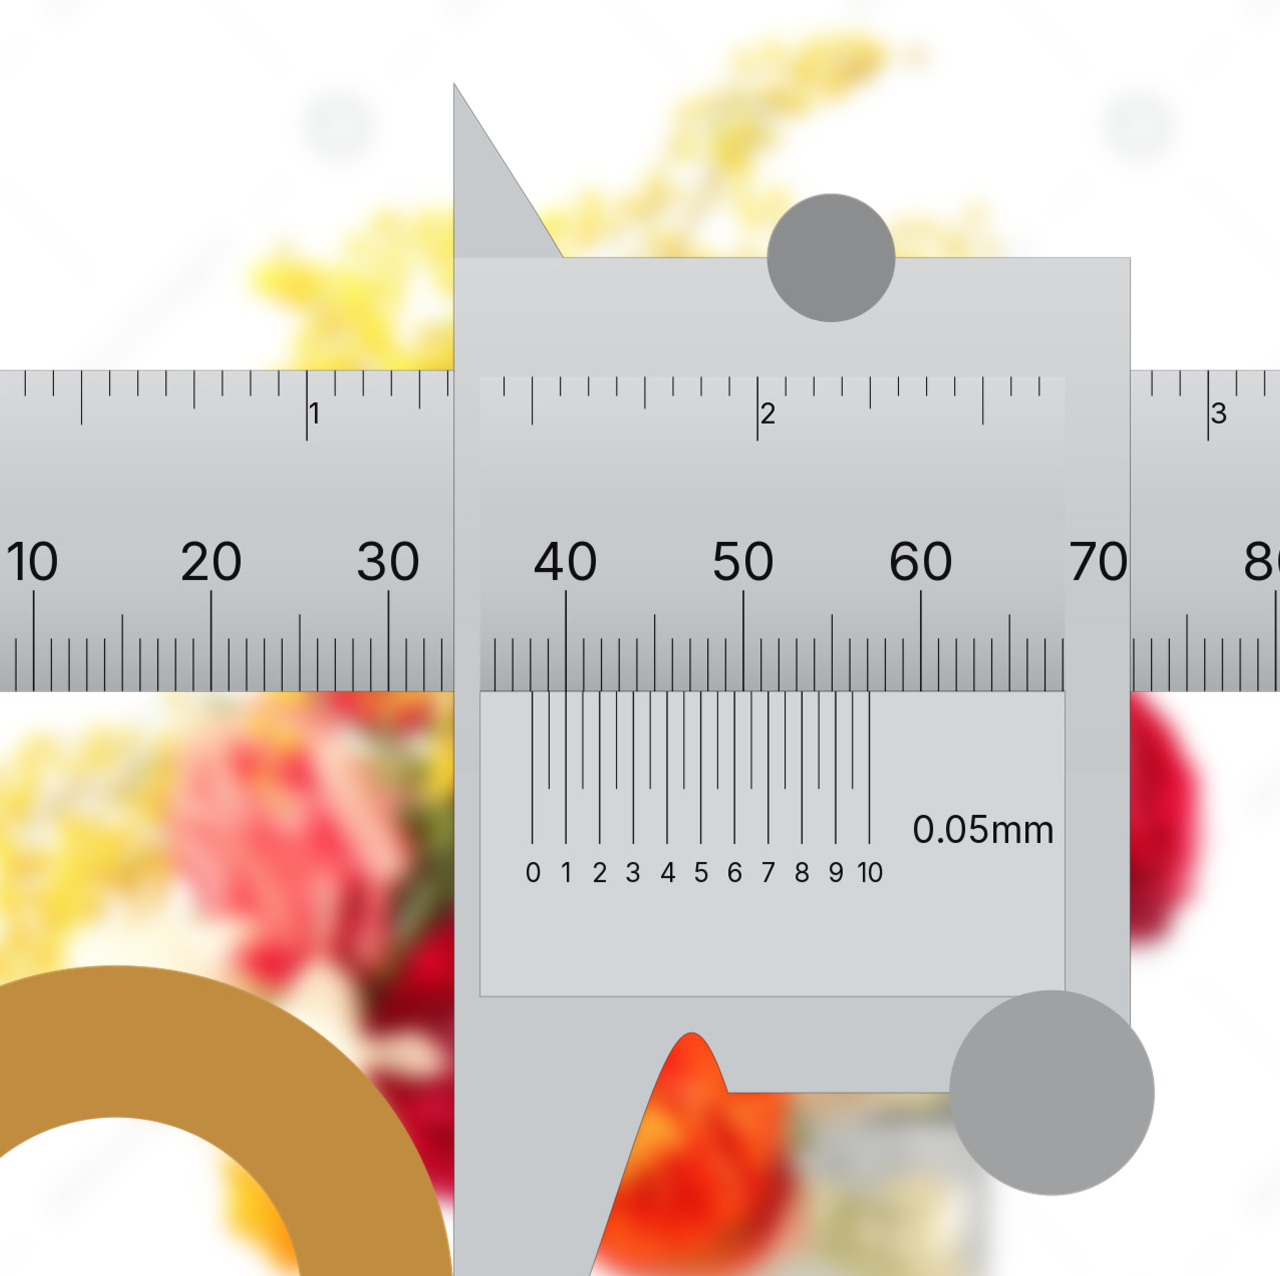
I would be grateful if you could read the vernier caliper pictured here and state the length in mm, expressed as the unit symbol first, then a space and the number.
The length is mm 38.1
